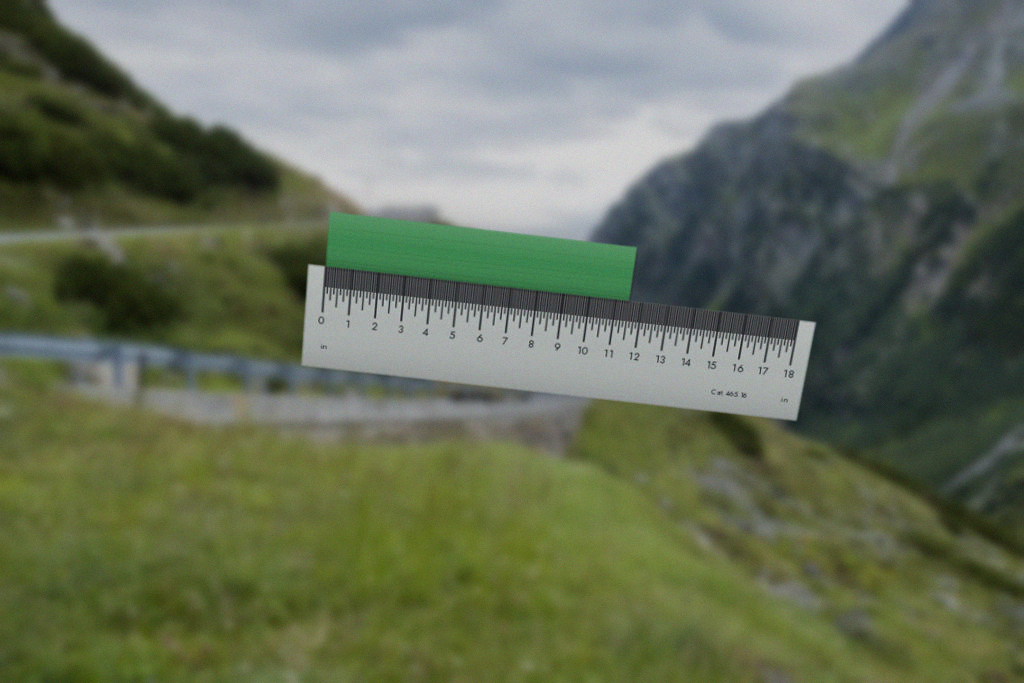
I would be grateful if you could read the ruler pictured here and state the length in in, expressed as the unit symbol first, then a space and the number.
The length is in 11.5
